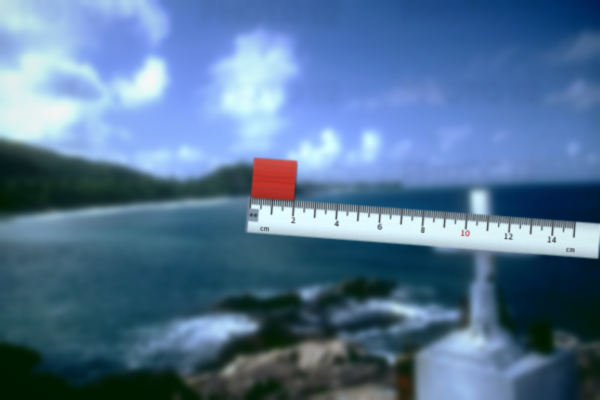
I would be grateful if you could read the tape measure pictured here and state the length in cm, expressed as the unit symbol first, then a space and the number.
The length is cm 2
